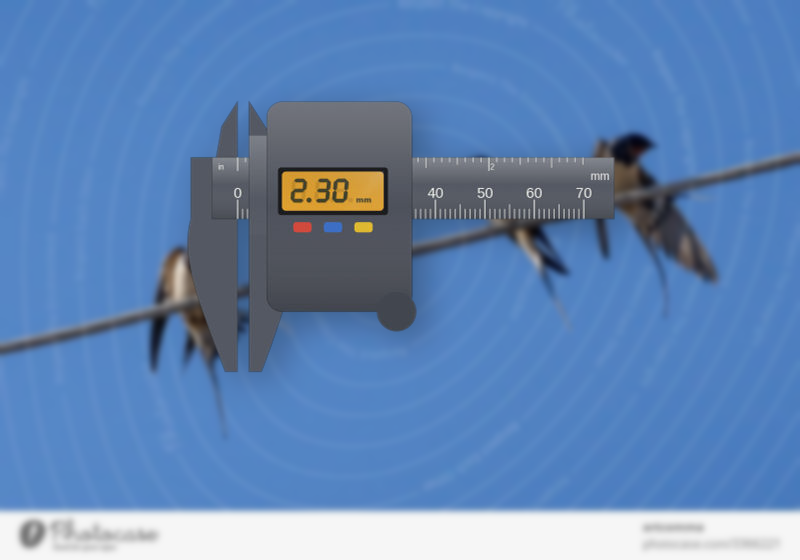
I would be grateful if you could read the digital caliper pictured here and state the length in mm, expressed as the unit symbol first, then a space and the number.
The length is mm 2.30
